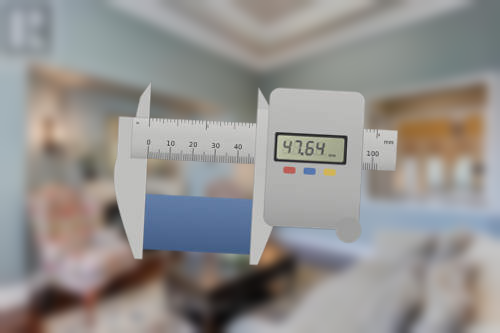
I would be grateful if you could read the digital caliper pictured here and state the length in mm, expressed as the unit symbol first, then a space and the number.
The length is mm 47.64
